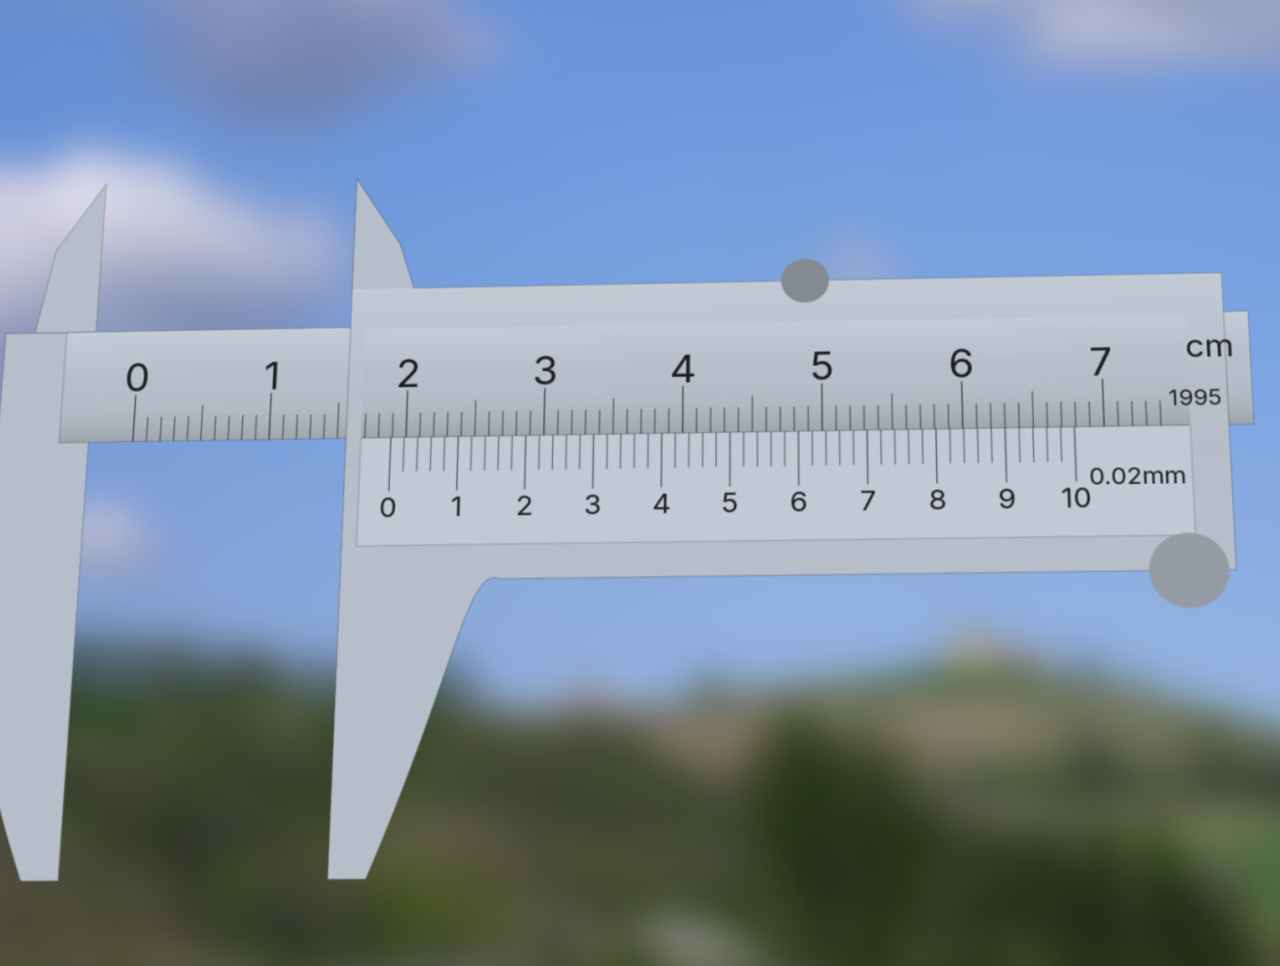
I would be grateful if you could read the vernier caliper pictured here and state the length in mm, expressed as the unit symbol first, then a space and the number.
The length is mm 18.9
